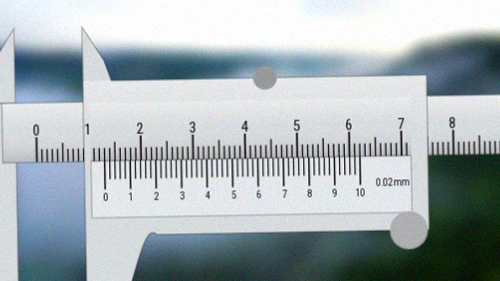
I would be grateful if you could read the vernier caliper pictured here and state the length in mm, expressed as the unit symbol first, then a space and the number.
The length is mm 13.0
